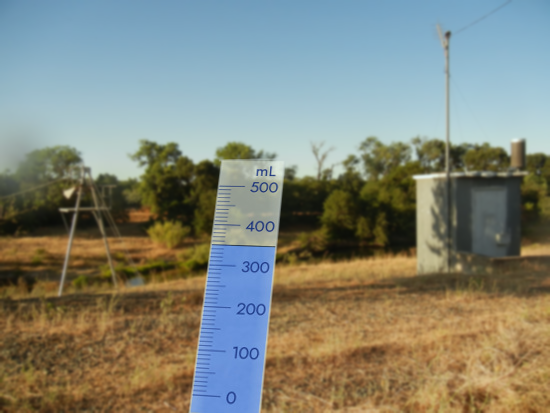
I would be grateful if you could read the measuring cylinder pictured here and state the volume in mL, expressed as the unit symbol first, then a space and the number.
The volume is mL 350
